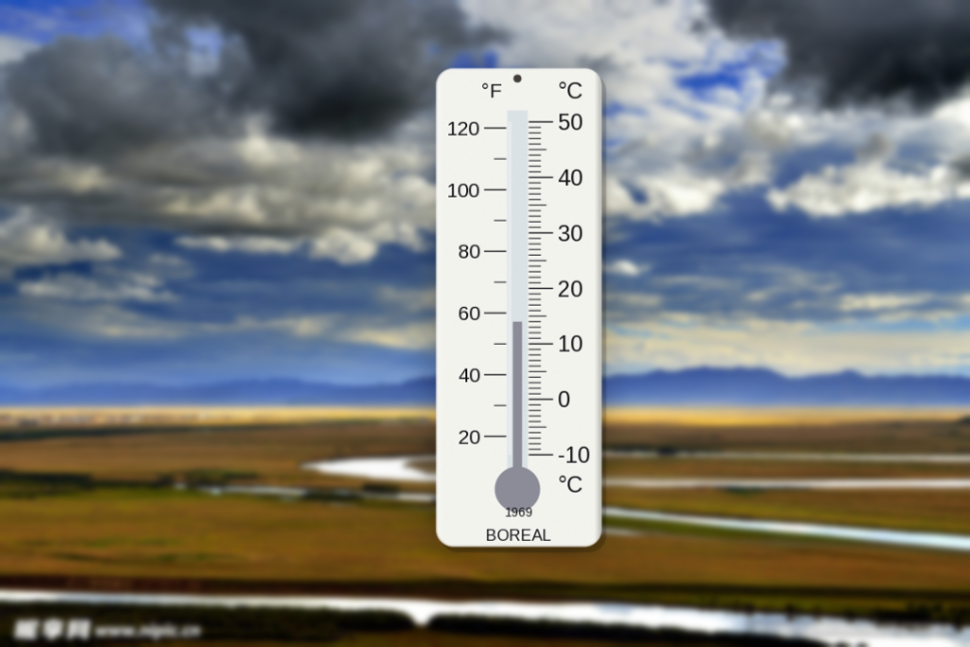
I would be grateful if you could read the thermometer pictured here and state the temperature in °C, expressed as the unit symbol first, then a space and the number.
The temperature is °C 14
